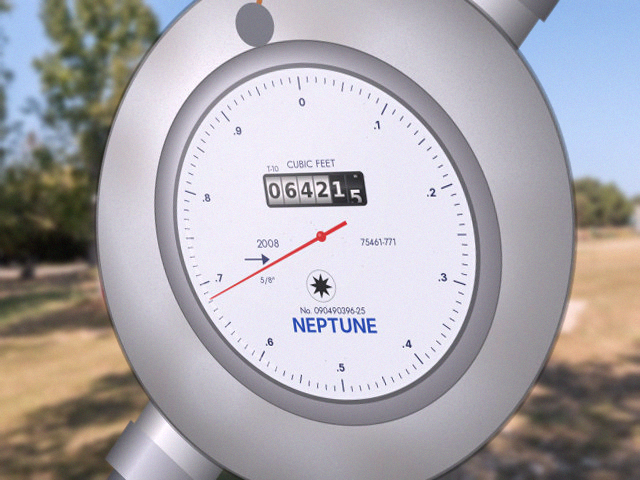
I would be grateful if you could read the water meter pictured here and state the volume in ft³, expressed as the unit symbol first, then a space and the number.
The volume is ft³ 64214.68
